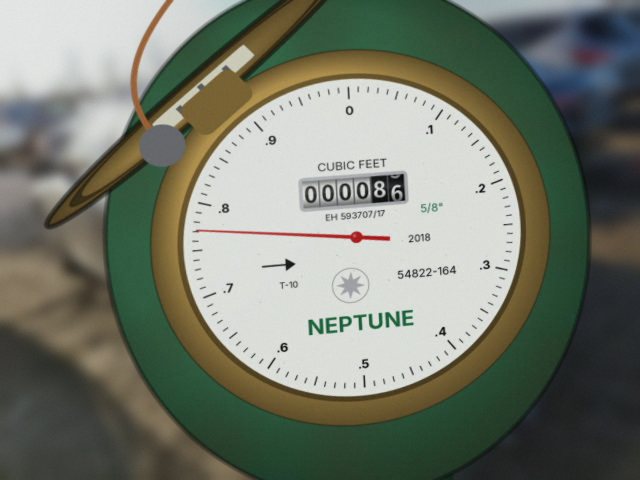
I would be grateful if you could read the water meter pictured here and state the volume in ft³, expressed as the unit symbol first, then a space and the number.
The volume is ft³ 85.77
